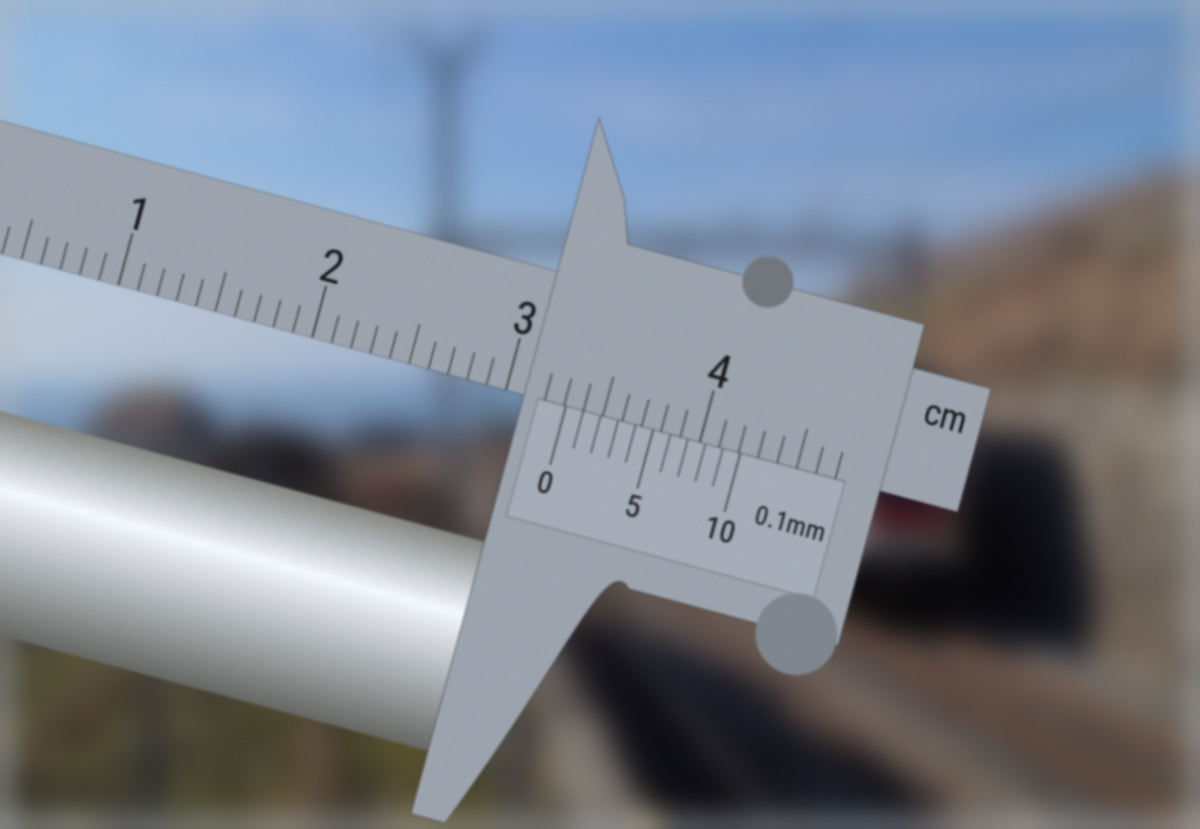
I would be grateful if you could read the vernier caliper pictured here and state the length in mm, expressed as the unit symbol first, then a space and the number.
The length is mm 33.1
